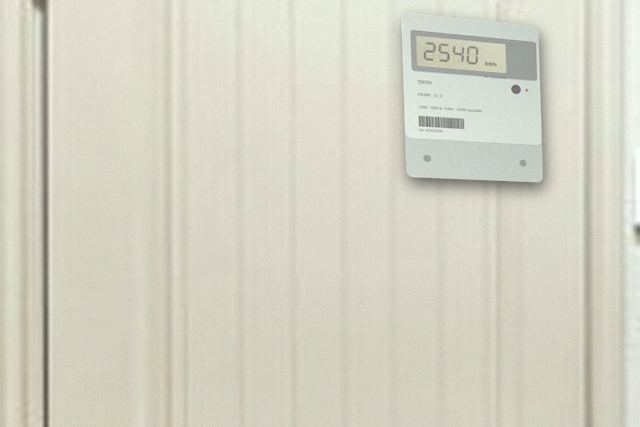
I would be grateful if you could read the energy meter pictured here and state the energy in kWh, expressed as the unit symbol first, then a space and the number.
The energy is kWh 2540
